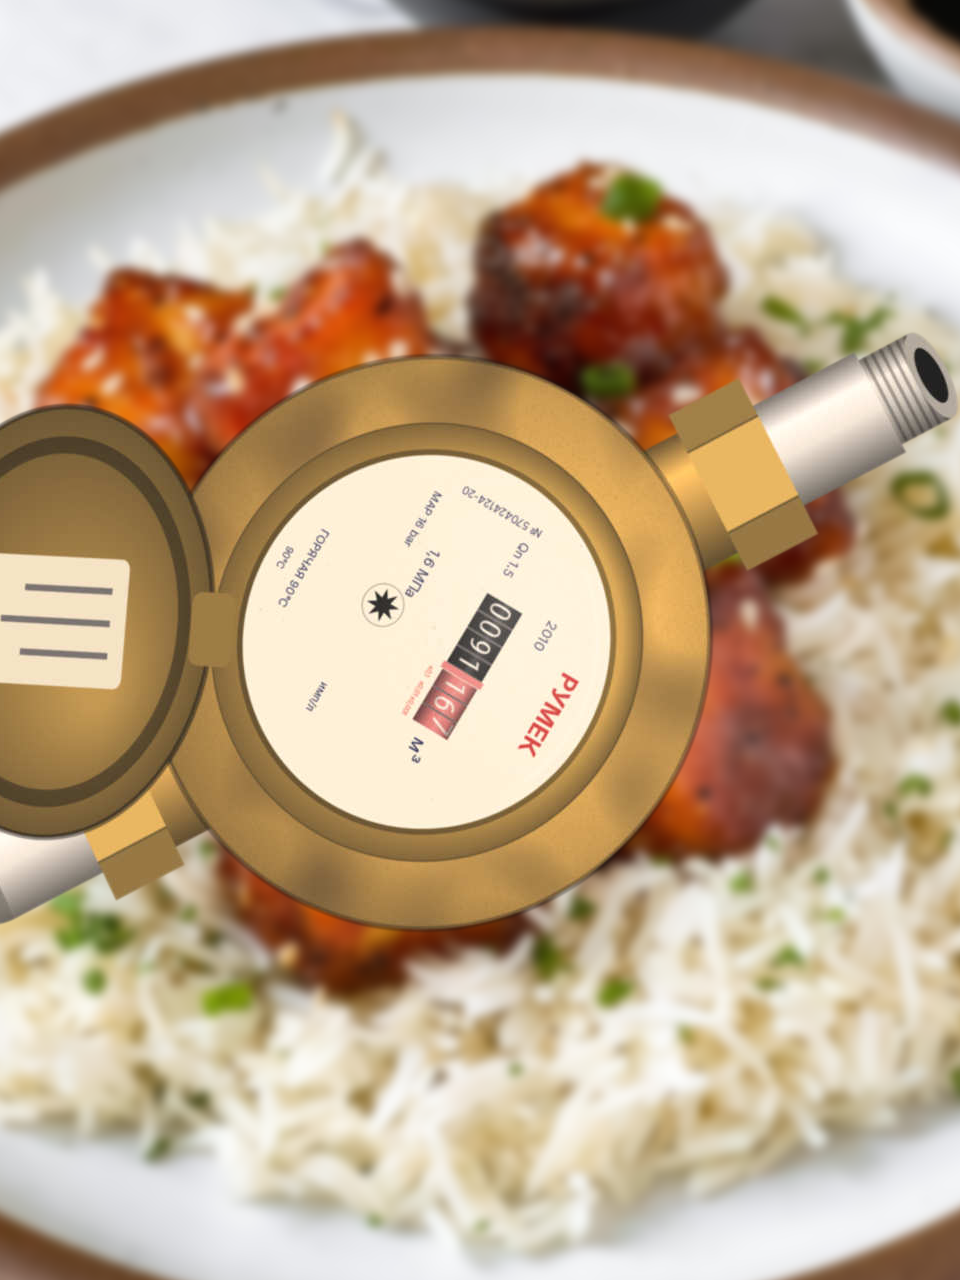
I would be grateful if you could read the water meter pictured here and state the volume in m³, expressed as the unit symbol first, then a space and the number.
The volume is m³ 91.167
